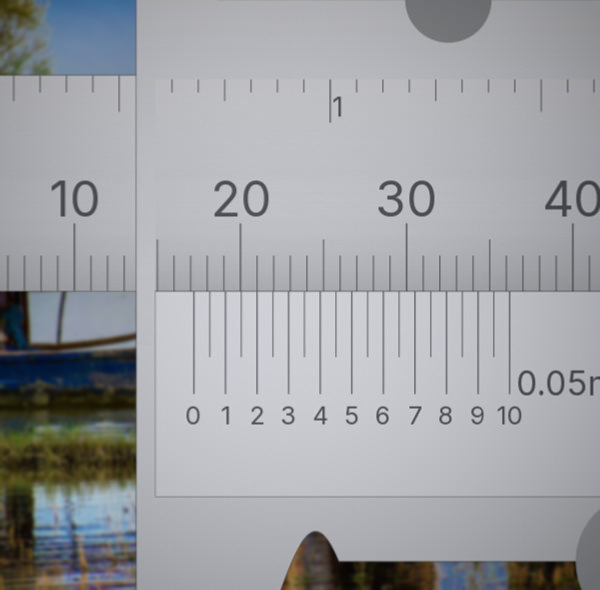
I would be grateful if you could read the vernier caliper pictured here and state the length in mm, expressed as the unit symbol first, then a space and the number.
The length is mm 17.2
